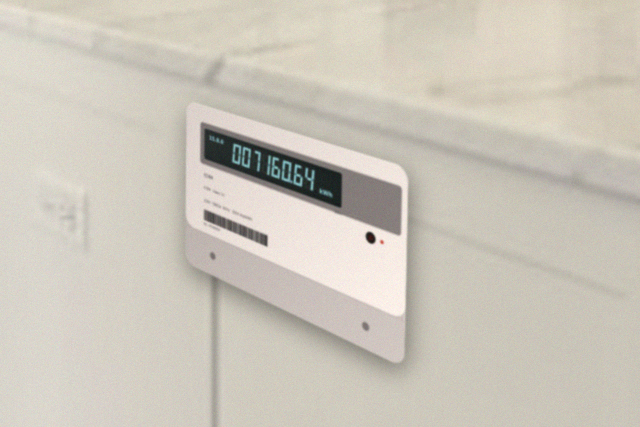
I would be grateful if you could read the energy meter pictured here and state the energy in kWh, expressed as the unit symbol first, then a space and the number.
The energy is kWh 7160.64
